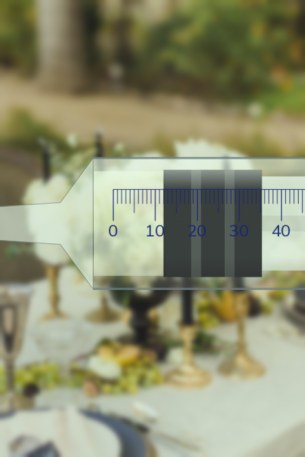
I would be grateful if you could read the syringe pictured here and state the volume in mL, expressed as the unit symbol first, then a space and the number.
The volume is mL 12
